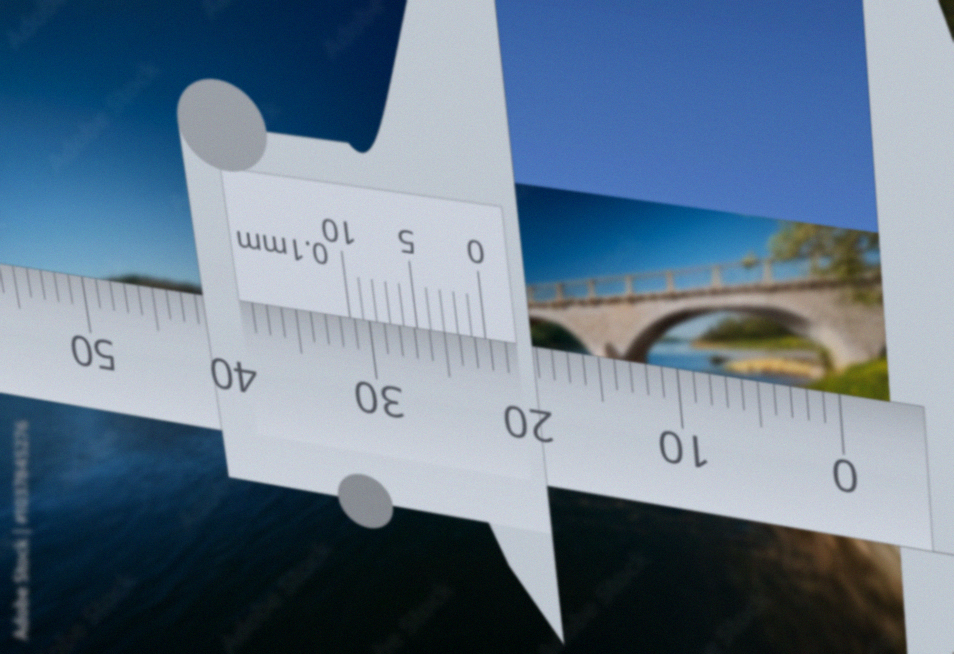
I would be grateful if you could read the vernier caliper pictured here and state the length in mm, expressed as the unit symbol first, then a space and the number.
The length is mm 22.3
